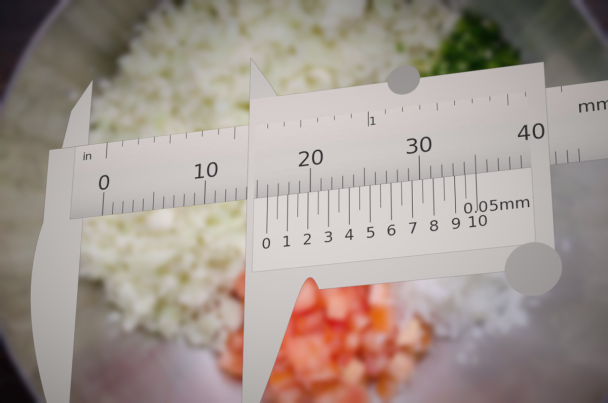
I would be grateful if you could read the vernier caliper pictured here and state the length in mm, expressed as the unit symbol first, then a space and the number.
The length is mm 16.0
